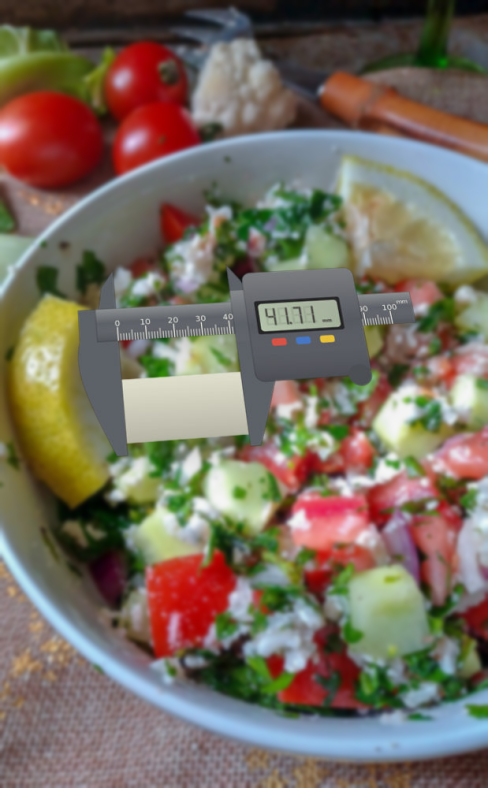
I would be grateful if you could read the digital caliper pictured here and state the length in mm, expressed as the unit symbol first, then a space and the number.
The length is mm 41.71
